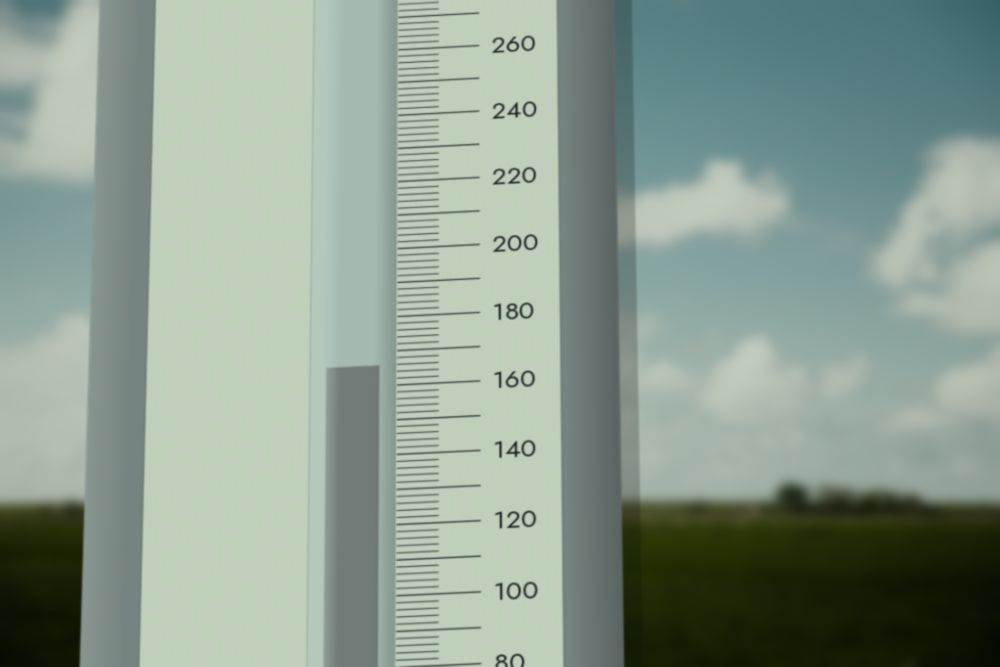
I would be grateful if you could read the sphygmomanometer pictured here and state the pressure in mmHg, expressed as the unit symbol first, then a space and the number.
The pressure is mmHg 166
